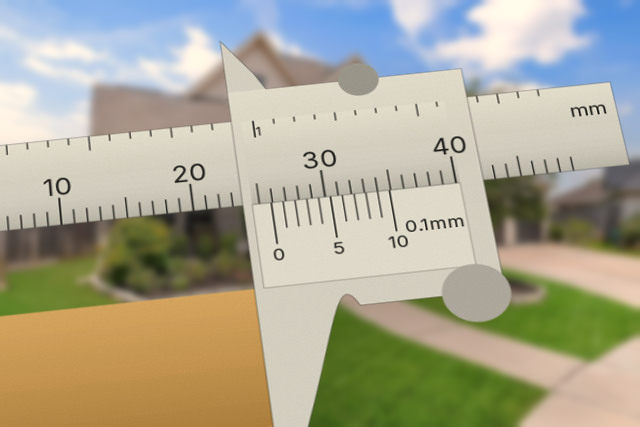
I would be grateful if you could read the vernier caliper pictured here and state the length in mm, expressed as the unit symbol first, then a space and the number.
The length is mm 25.9
